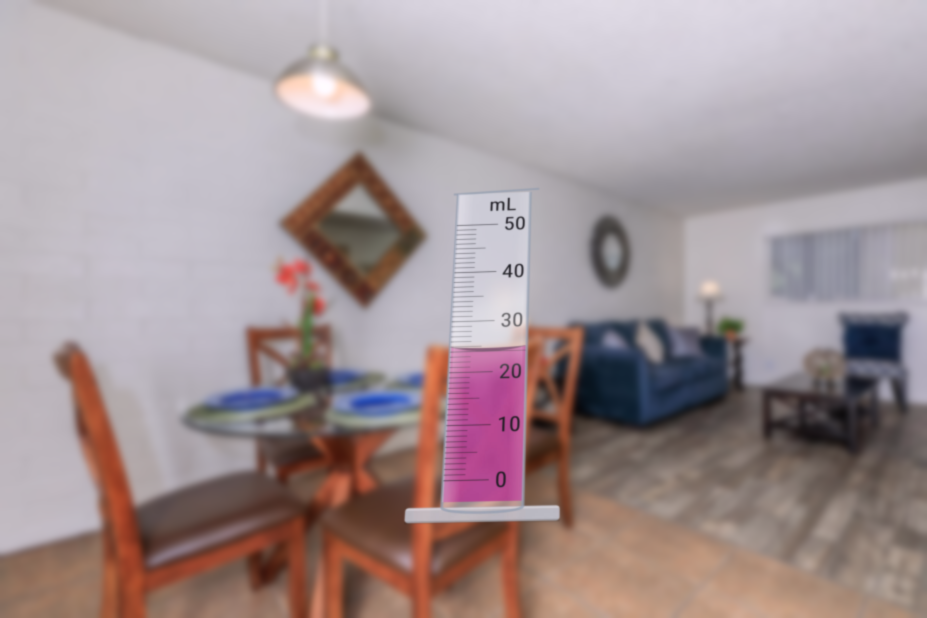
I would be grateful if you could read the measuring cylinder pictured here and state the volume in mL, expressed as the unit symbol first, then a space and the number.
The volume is mL 24
